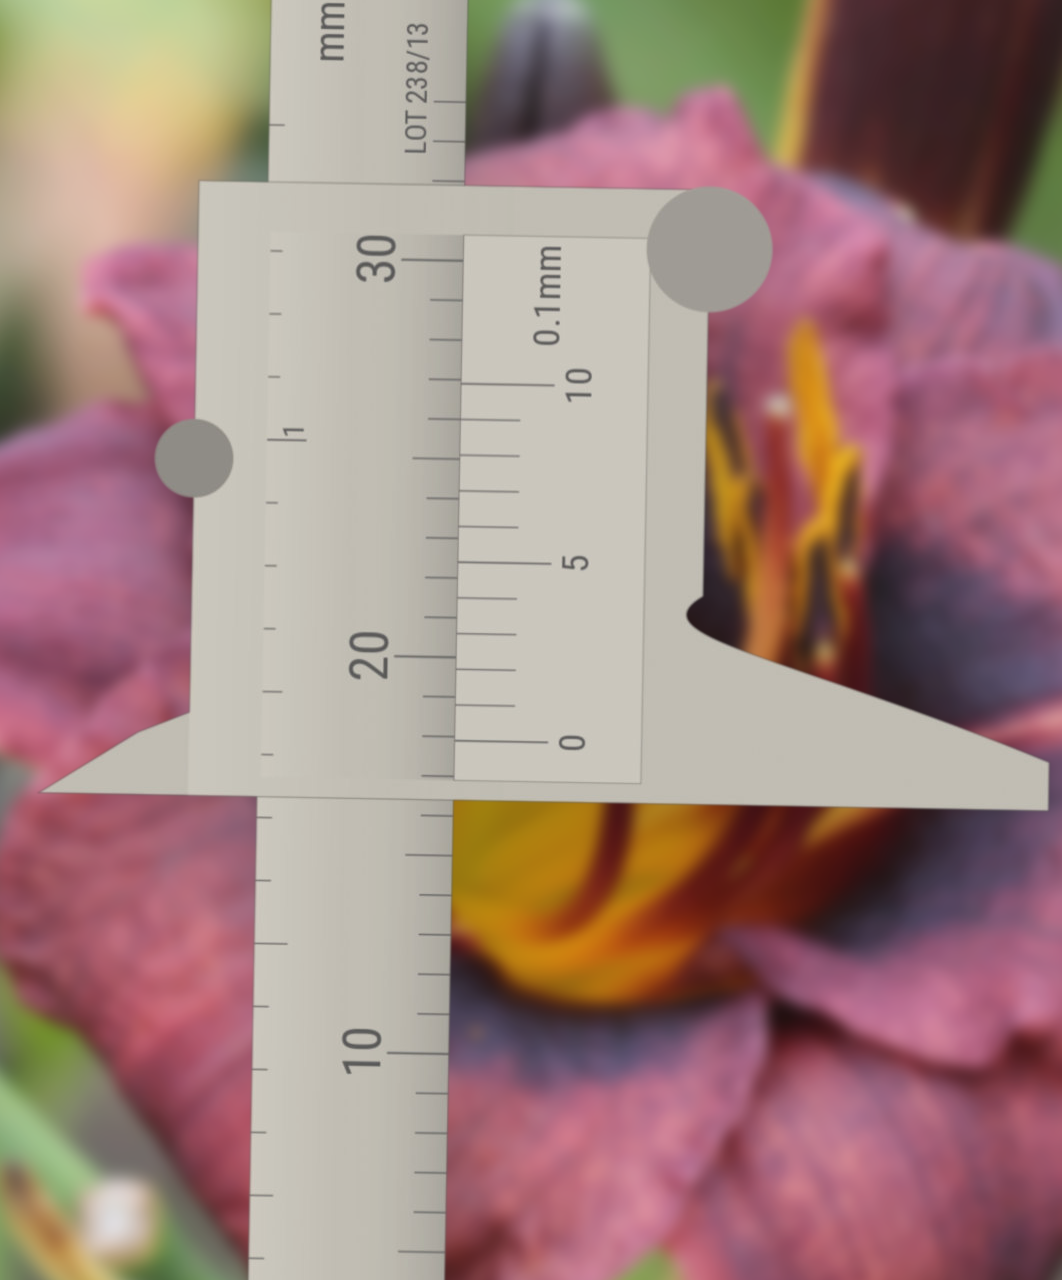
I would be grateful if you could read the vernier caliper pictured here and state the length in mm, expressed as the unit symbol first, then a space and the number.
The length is mm 17.9
